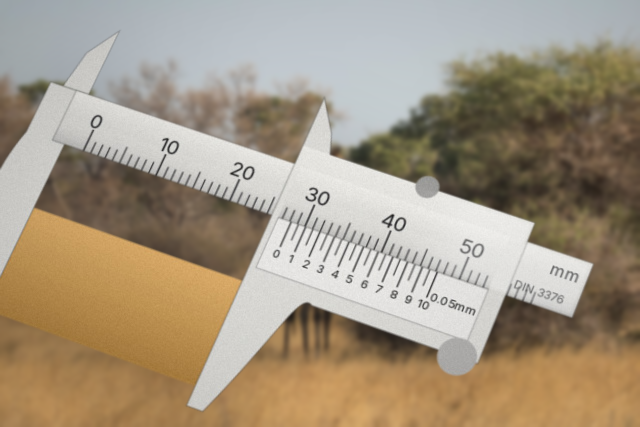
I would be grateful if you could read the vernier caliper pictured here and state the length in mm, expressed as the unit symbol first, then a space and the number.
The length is mm 28.2
